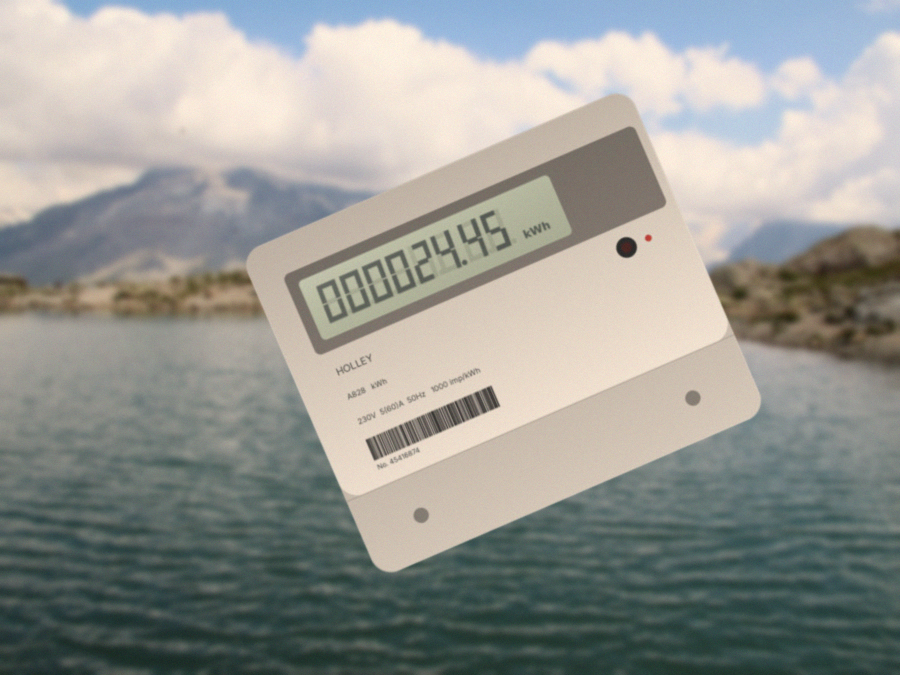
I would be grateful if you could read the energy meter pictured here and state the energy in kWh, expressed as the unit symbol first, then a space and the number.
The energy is kWh 24.45
